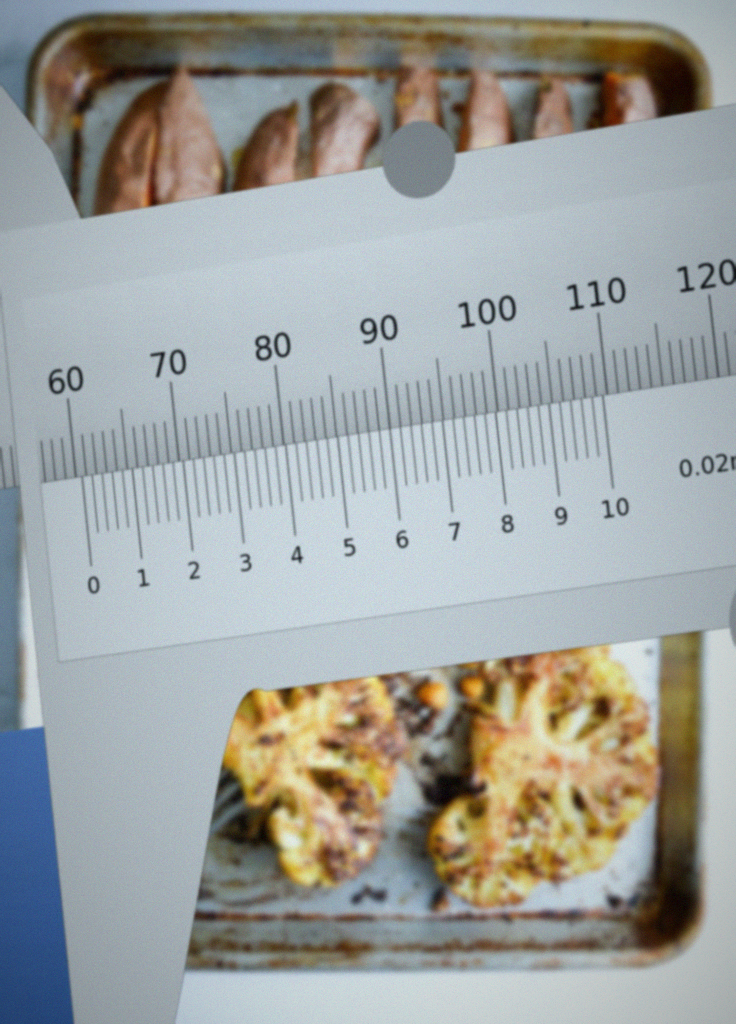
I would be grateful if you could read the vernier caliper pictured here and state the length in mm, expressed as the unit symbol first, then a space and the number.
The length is mm 60.6
